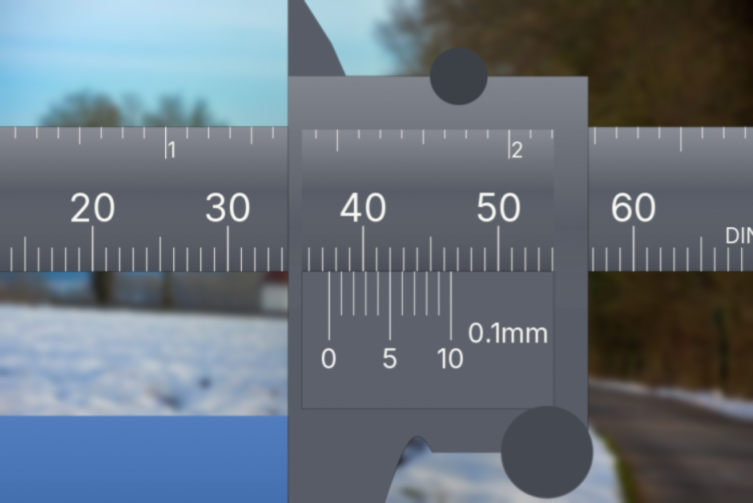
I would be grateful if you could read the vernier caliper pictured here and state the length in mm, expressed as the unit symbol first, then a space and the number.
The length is mm 37.5
